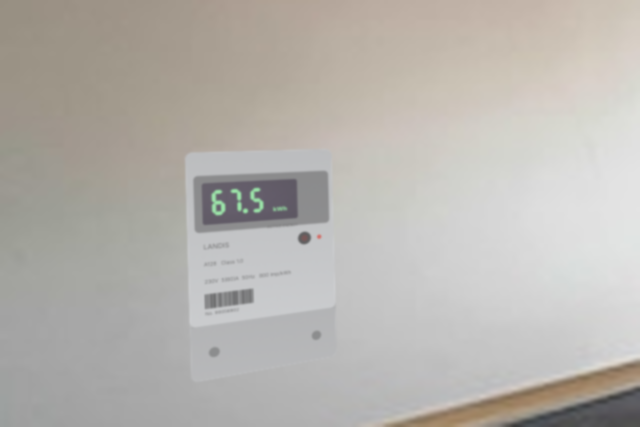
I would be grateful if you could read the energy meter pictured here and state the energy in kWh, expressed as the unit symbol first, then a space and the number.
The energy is kWh 67.5
